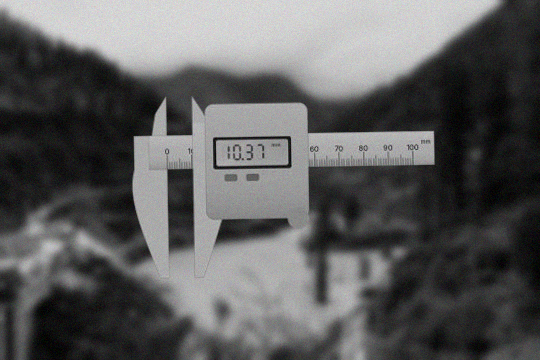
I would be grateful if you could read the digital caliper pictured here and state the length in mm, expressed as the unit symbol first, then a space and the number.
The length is mm 10.37
